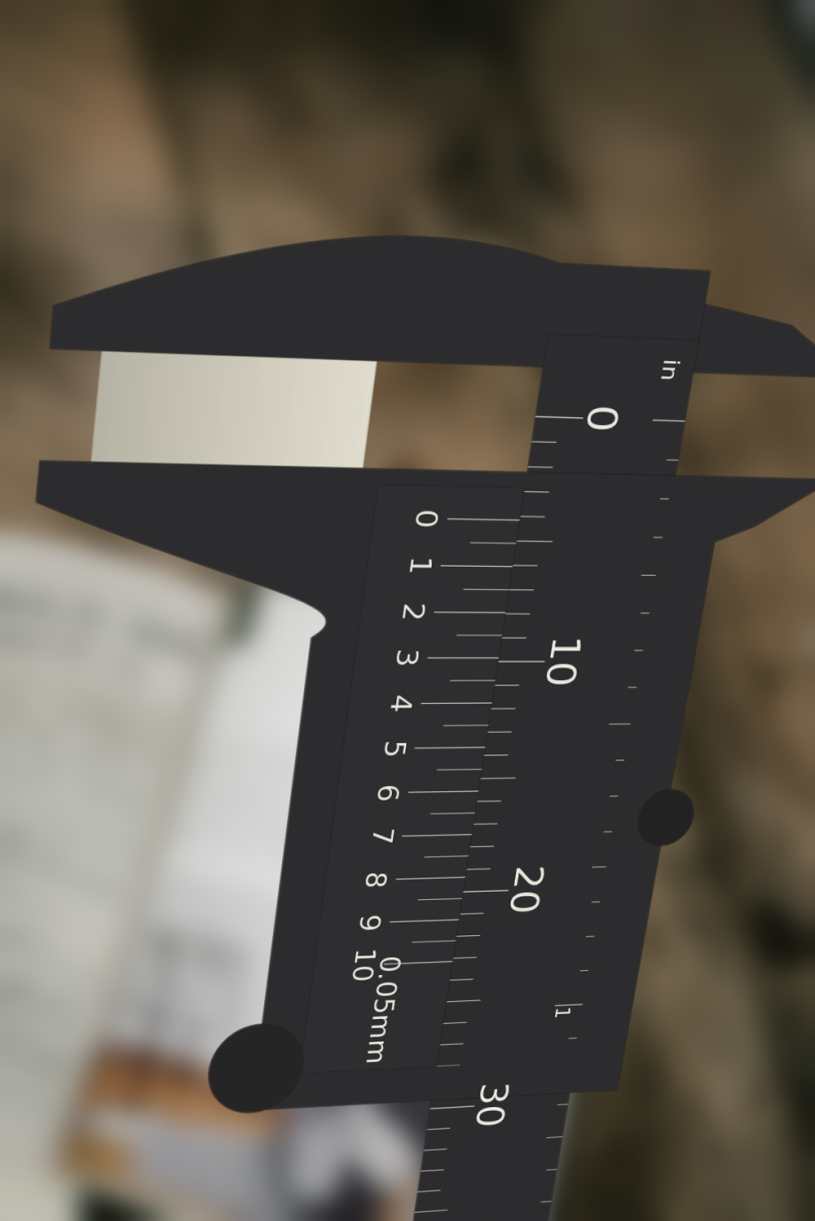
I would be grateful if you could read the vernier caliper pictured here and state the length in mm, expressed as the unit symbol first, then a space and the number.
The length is mm 4.15
